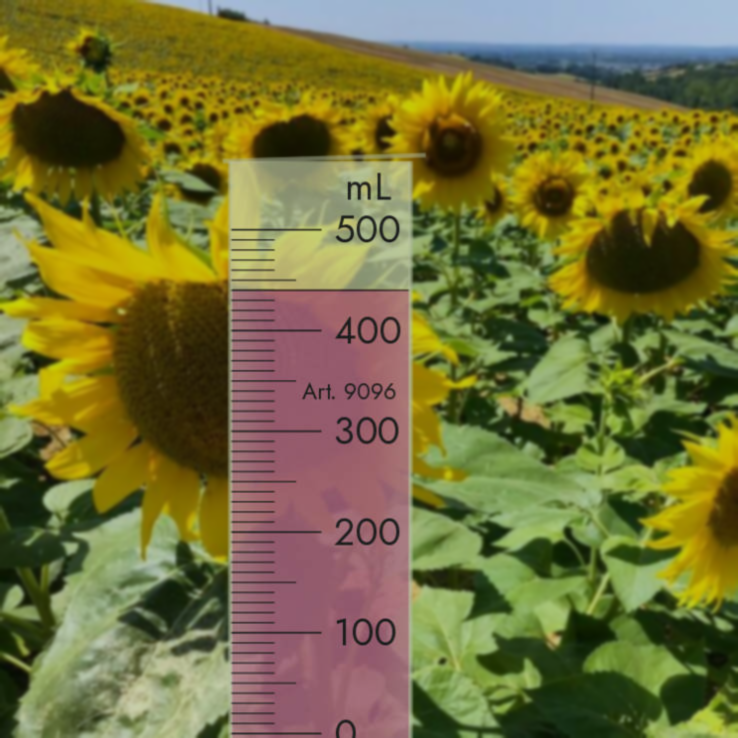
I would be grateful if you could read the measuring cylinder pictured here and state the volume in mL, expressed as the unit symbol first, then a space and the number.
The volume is mL 440
